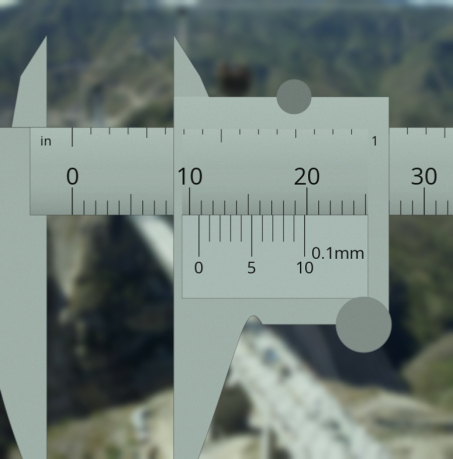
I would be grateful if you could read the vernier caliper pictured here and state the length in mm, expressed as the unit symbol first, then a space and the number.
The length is mm 10.8
